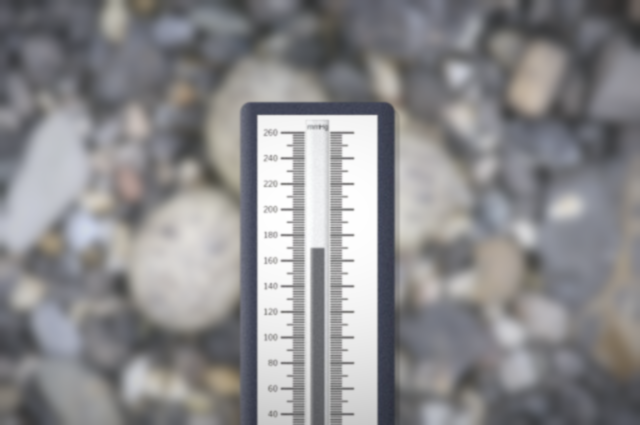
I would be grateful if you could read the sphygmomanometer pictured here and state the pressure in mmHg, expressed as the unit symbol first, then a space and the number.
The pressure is mmHg 170
